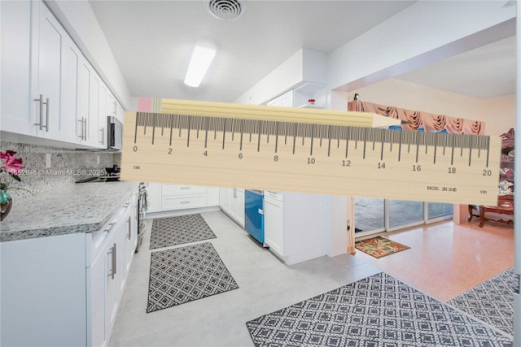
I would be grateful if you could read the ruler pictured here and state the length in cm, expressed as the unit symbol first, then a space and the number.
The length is cm 15.5
